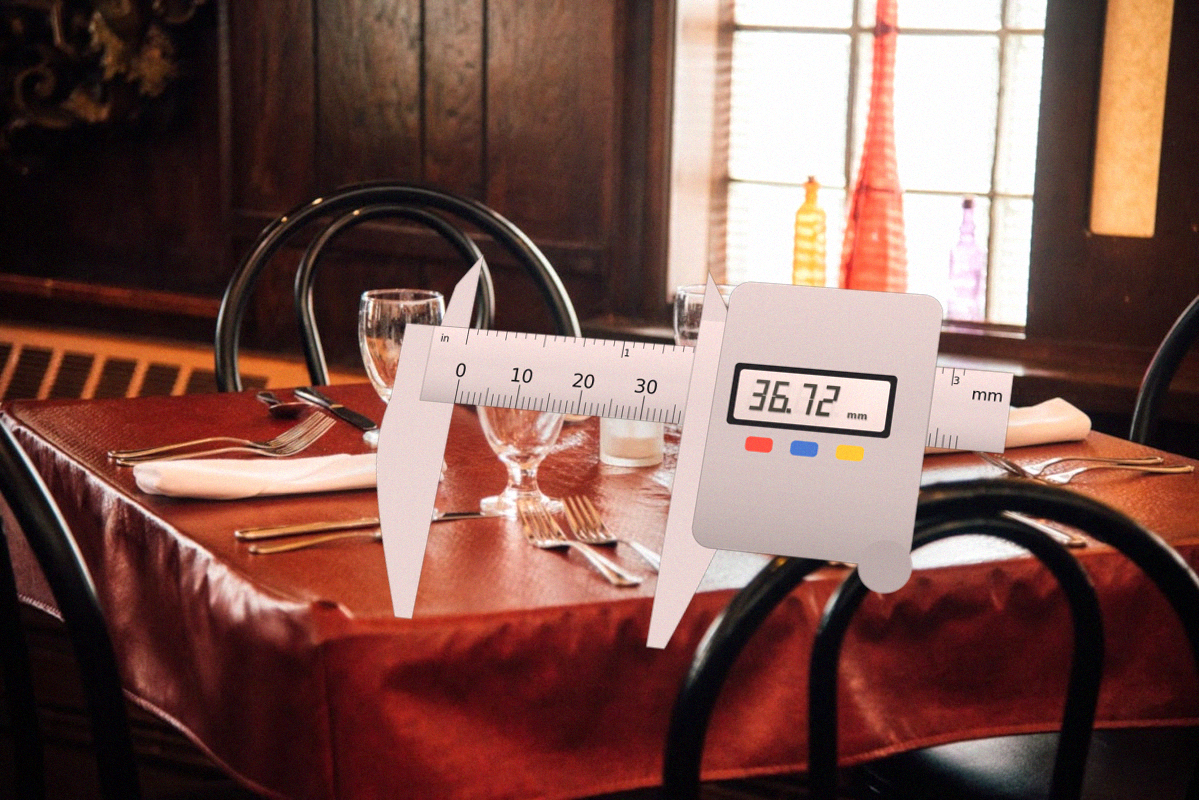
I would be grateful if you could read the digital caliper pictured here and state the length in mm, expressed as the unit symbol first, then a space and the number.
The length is mm 36.72
